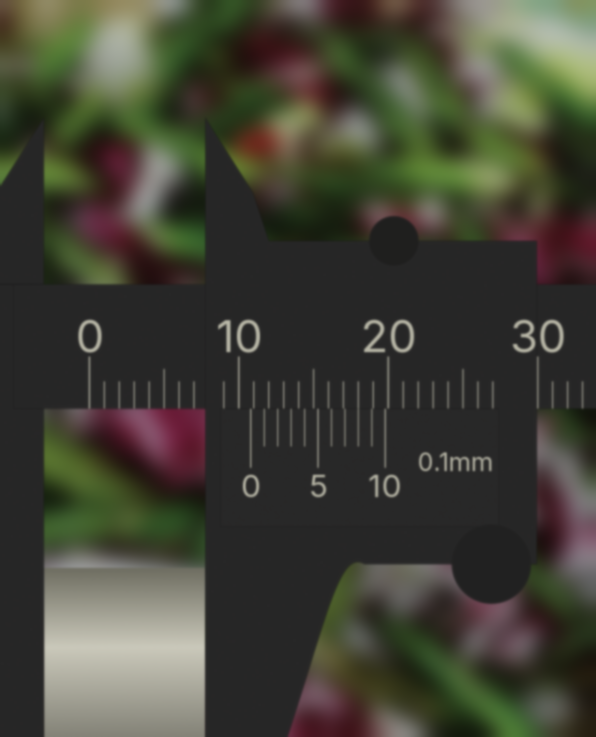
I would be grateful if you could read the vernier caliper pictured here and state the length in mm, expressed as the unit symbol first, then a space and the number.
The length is mm 10.8
